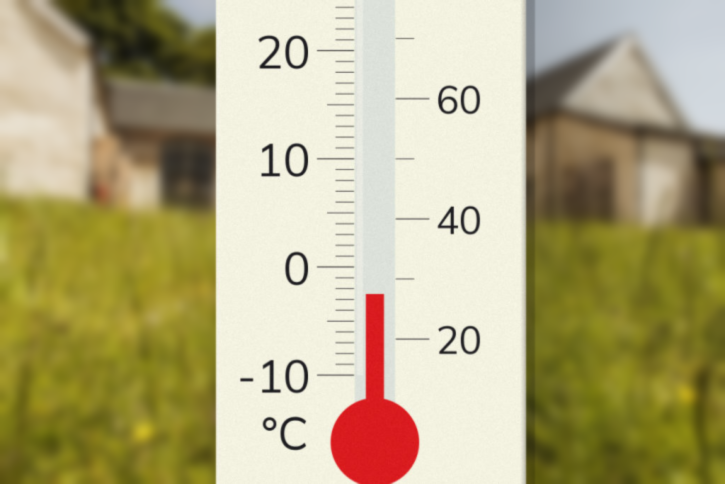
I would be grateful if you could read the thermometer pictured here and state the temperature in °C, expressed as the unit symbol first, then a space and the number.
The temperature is °C -2.5
